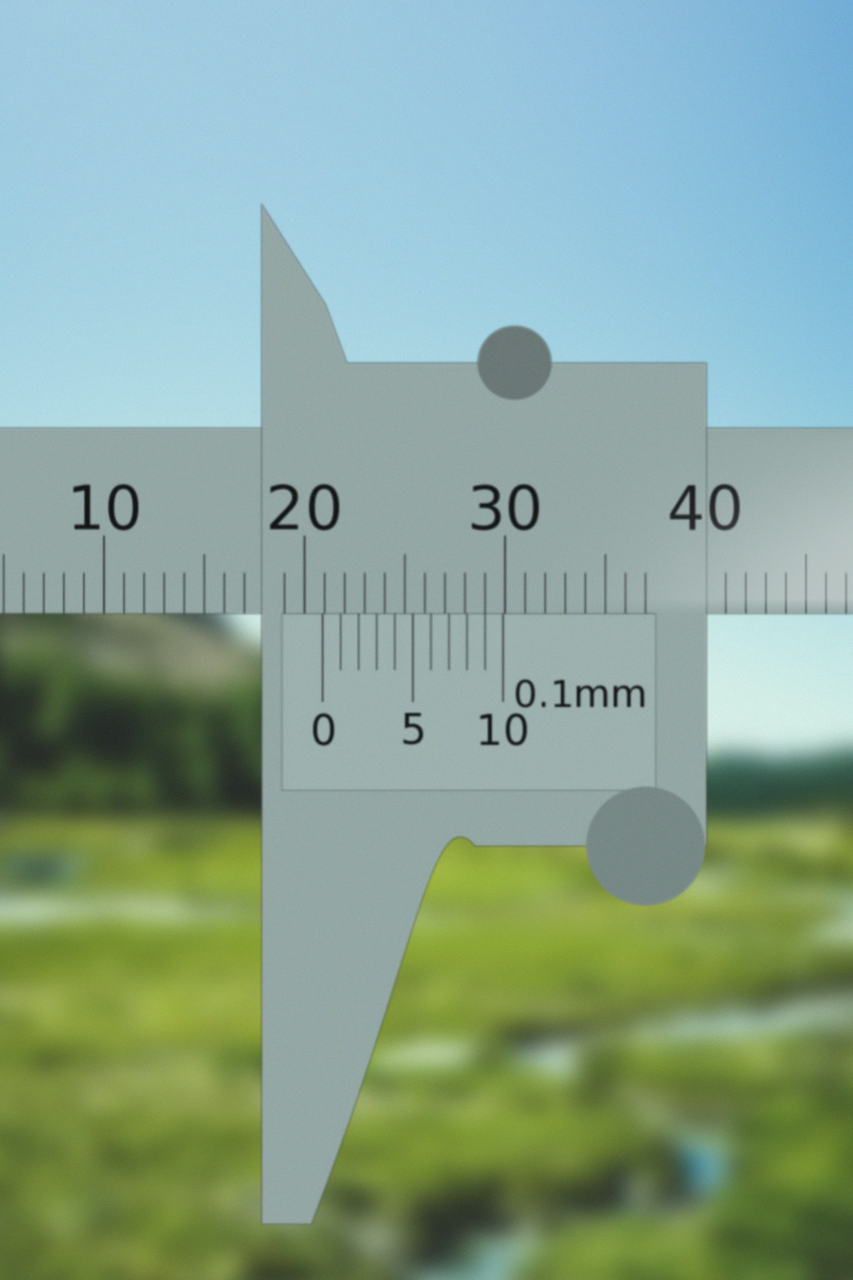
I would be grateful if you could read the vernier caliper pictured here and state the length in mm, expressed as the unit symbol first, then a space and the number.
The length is mm 20.9
